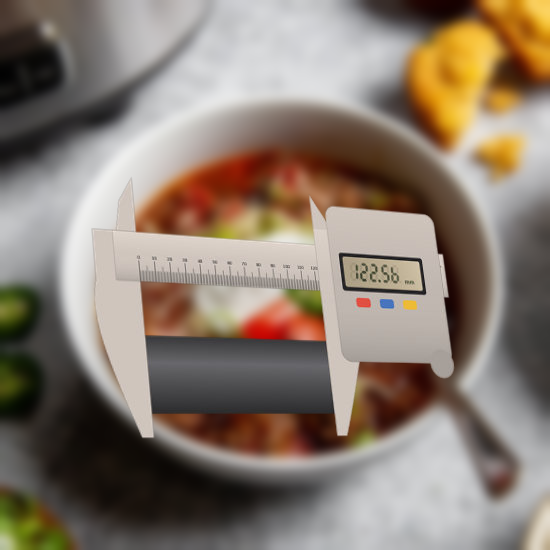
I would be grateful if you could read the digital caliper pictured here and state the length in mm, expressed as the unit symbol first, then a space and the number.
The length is mm 122.56
